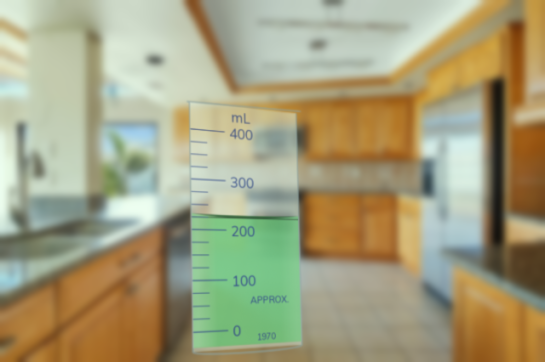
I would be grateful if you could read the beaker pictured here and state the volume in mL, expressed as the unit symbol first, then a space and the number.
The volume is mL 225
